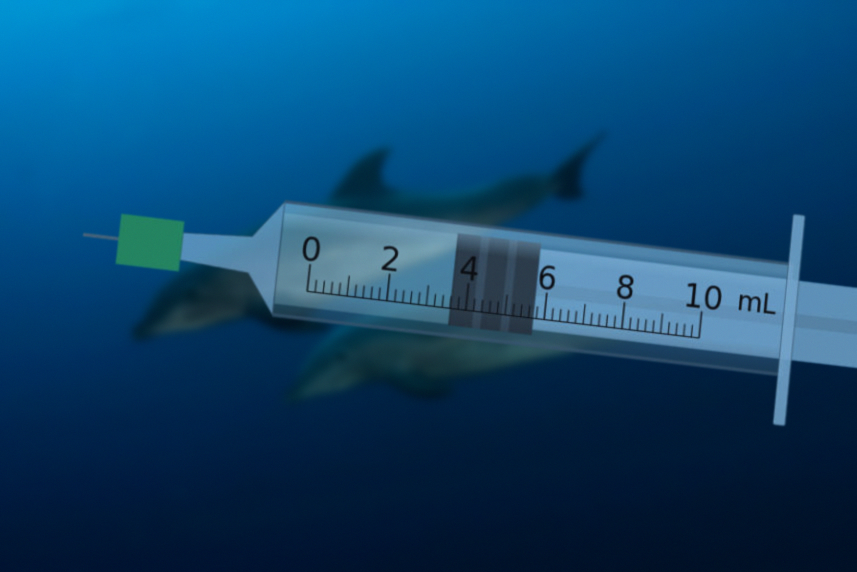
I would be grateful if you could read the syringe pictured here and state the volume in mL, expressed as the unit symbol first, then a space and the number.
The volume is mL 3.6
